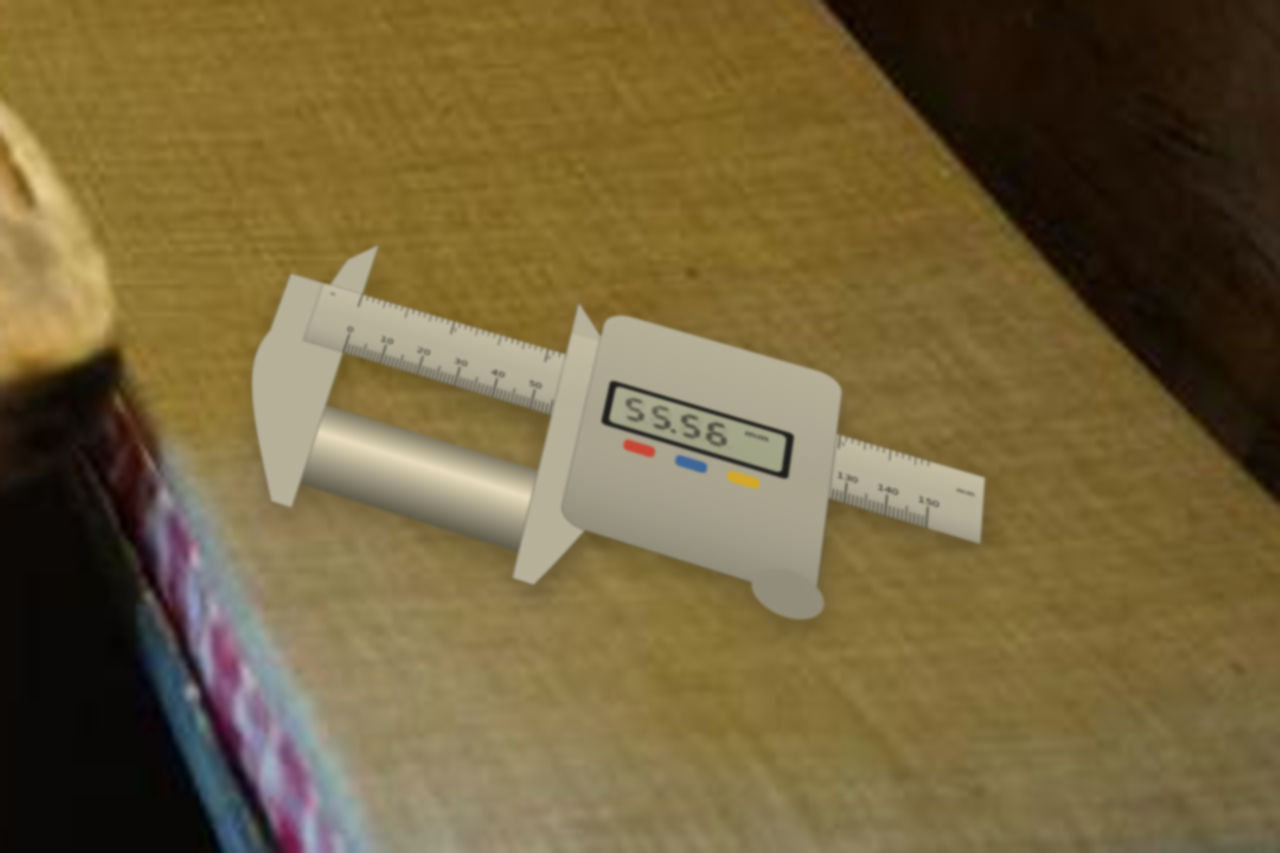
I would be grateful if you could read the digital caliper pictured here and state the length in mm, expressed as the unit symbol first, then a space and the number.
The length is mm 55.56
